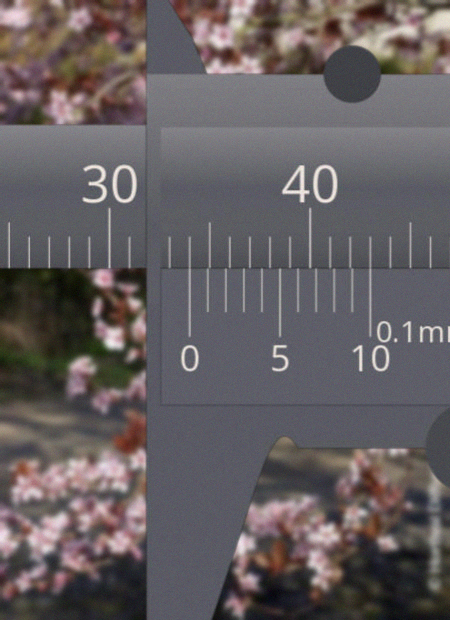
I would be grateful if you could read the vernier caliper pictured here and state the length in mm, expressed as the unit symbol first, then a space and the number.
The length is mm 34.0
